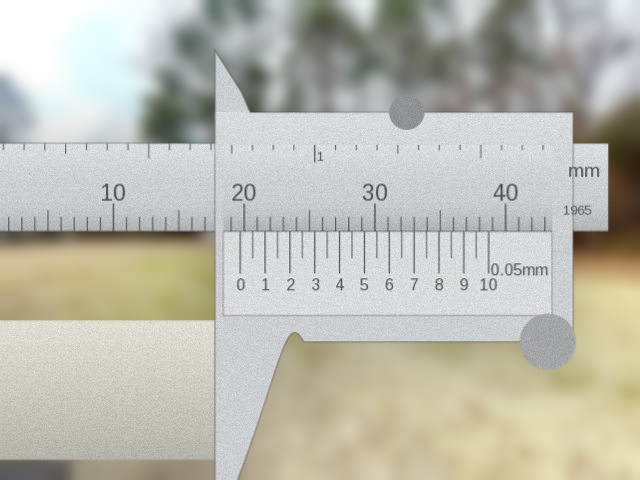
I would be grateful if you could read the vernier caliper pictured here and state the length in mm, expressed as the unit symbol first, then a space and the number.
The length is mm 19.7
